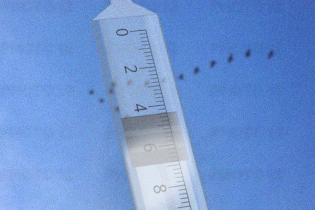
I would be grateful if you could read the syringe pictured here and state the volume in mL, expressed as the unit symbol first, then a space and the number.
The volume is mL 4.4
